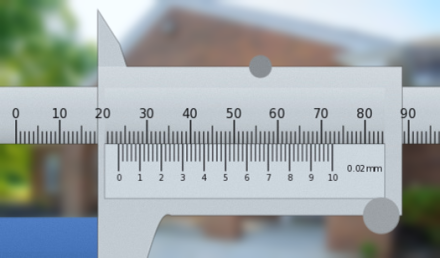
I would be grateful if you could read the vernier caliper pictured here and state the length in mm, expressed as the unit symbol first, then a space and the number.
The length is mm 23.5
